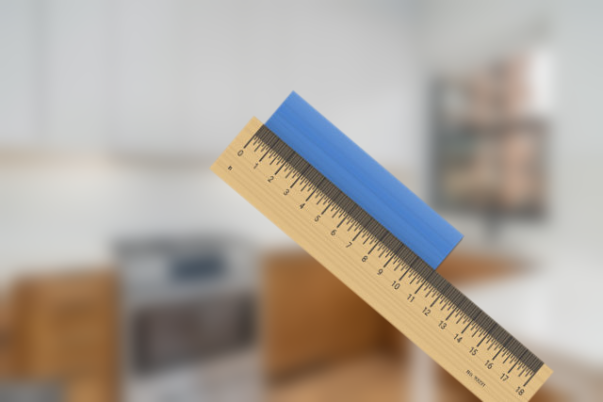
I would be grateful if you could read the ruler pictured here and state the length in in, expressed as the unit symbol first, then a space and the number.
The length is in 11
